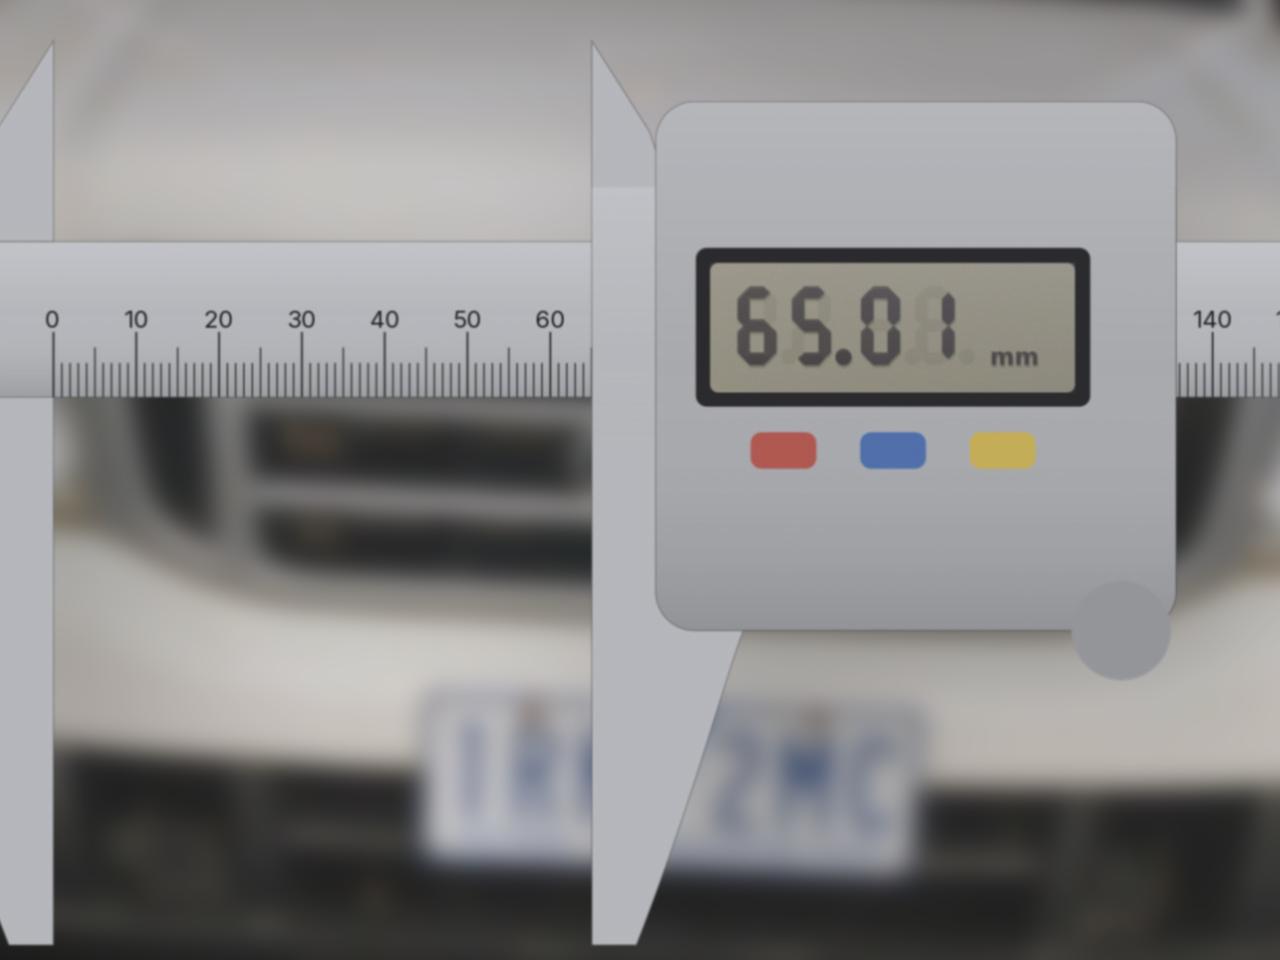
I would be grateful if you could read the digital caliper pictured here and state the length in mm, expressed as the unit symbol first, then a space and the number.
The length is mm 65.01
